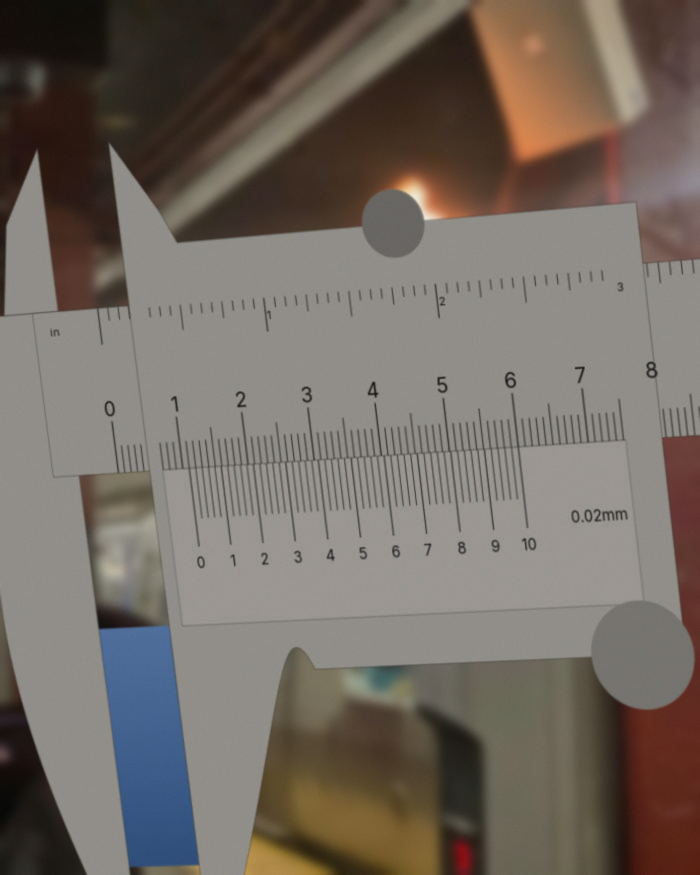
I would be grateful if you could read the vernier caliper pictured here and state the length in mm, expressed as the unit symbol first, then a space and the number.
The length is mm 11.0
